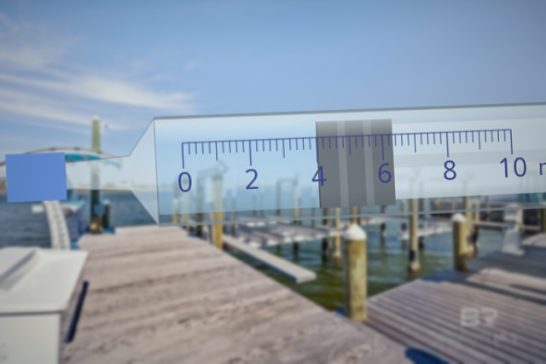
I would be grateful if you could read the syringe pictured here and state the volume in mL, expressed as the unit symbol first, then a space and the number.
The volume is mL 4
